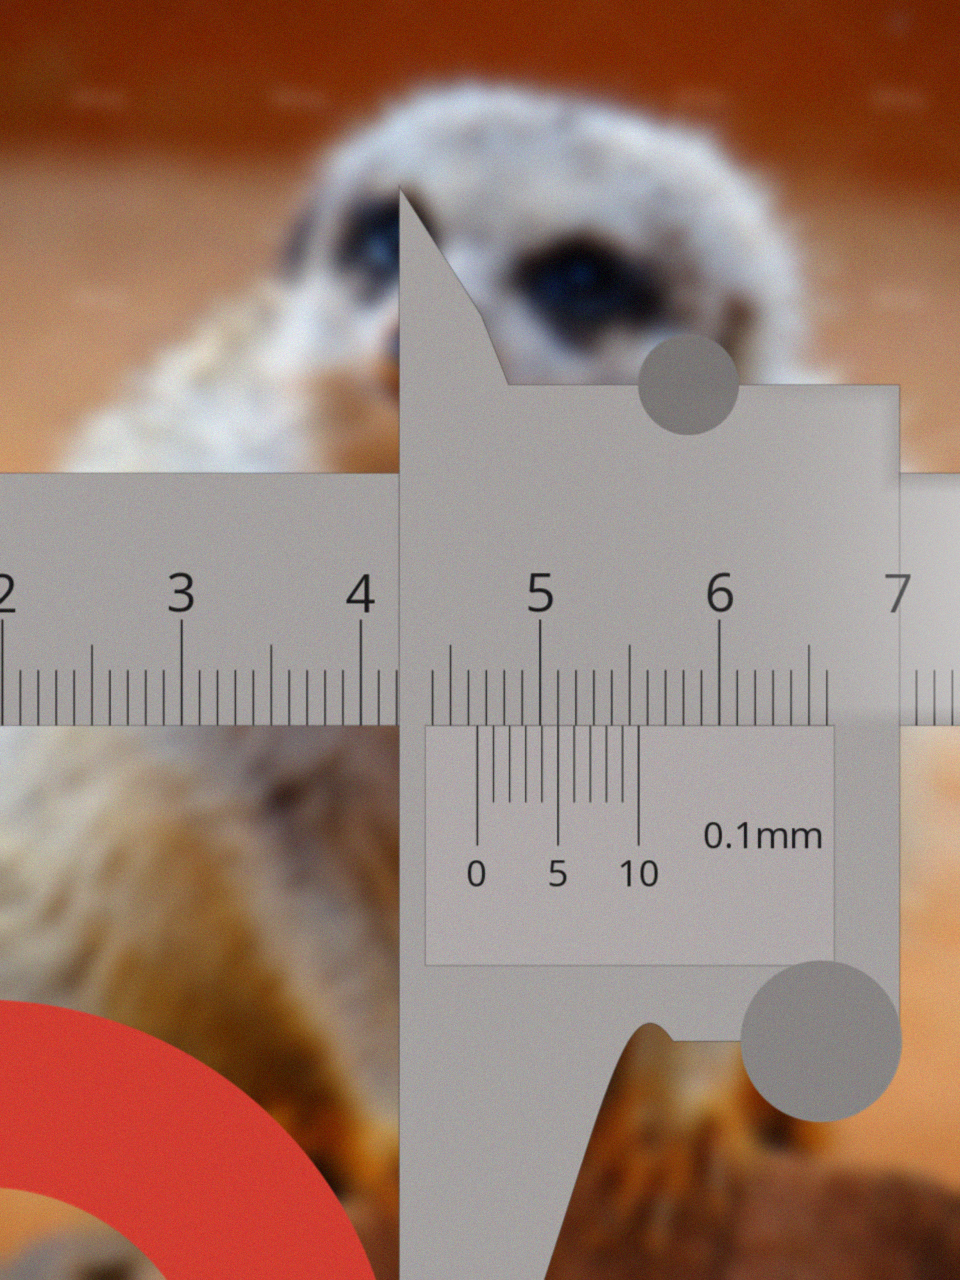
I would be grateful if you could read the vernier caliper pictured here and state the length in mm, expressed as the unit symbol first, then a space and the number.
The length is mm 46.5
